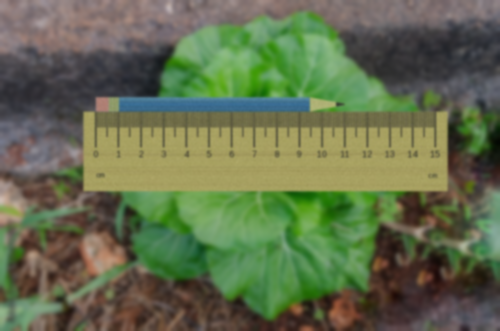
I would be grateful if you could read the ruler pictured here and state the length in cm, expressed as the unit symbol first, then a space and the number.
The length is cm 11
